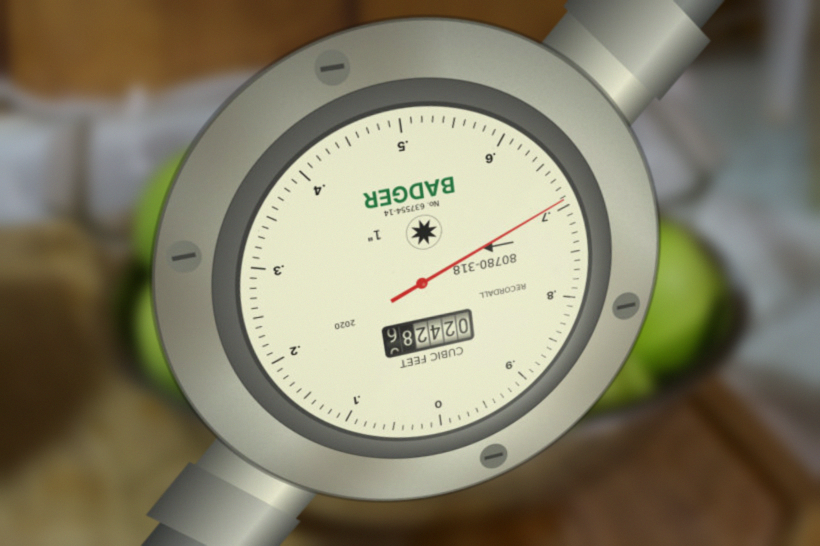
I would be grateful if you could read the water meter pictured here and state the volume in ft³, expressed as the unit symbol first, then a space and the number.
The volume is ft³ 24285.69
